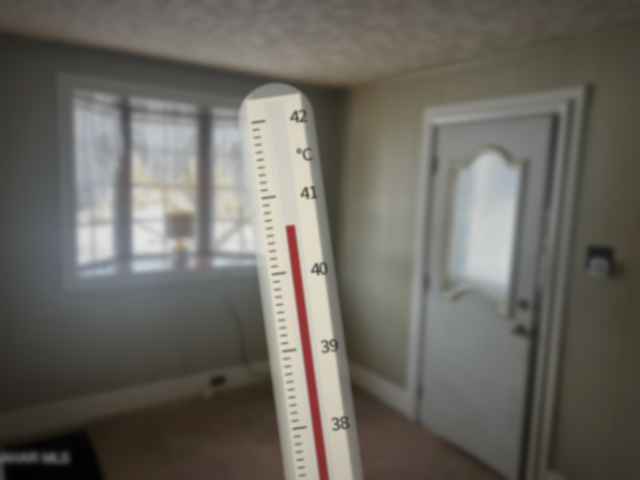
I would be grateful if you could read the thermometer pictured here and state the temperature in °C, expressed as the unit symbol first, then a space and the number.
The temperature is °C 40.6
